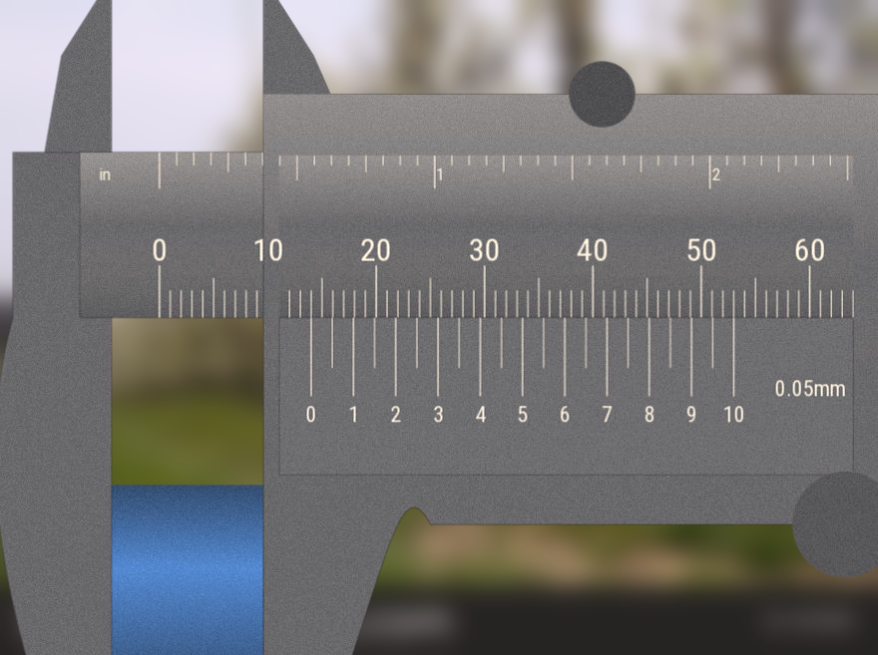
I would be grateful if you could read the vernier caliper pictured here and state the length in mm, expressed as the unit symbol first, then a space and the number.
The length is mm 14.0
